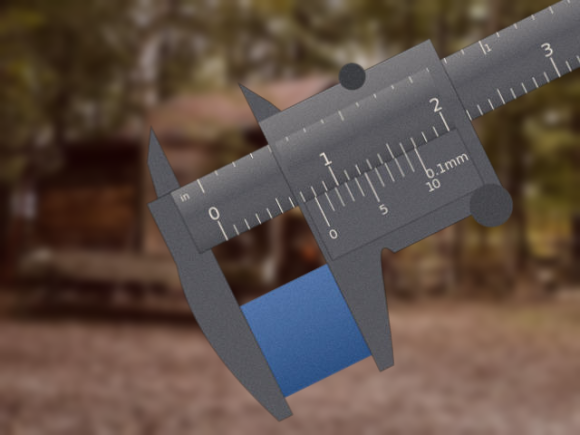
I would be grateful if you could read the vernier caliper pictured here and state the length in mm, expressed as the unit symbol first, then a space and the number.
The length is mm 7.9
